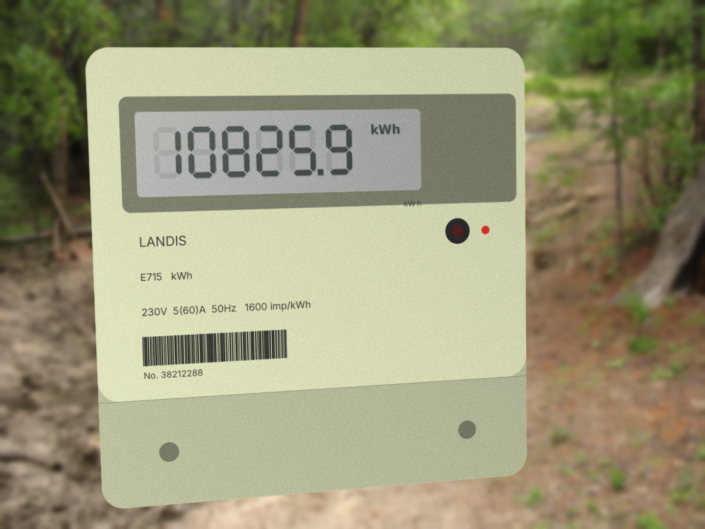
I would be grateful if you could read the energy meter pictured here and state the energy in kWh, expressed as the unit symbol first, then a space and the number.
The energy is kWh 10825.9
